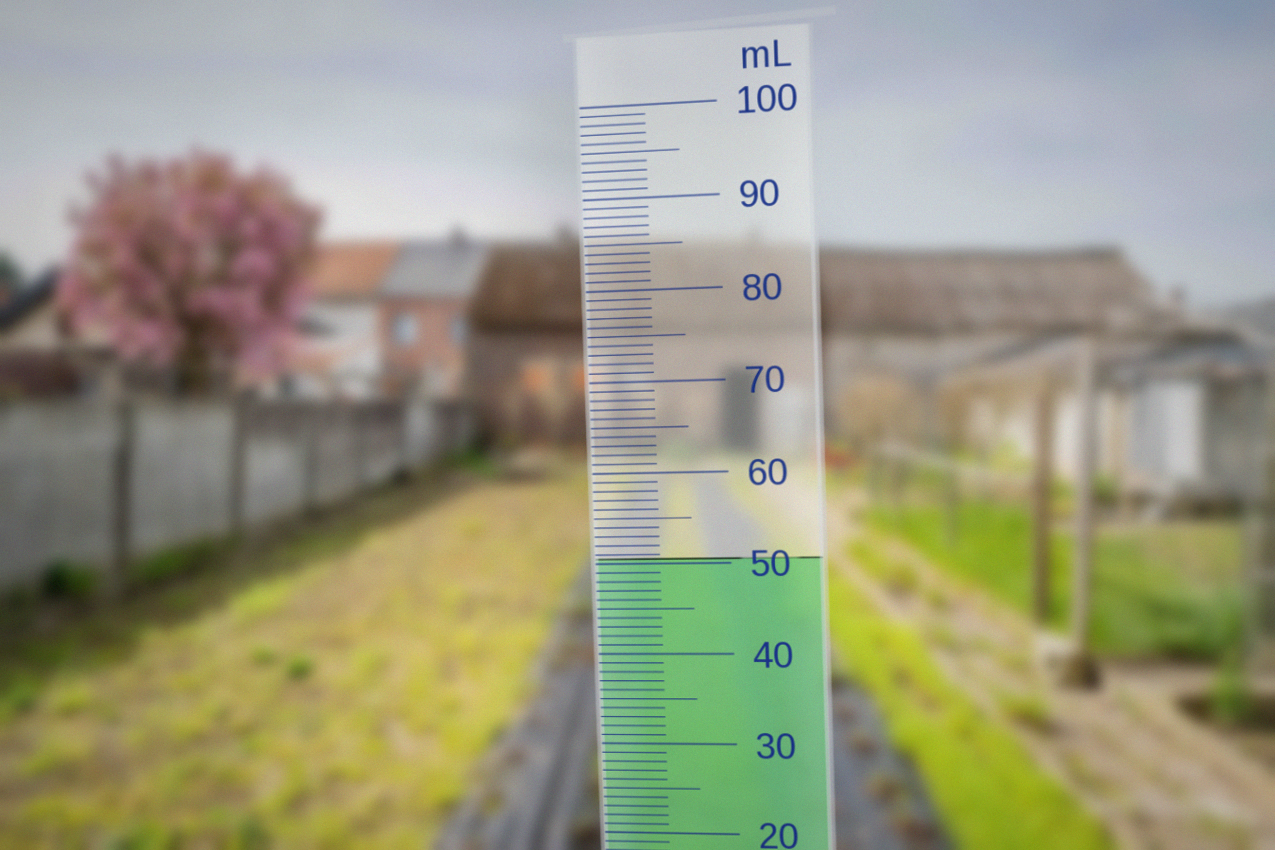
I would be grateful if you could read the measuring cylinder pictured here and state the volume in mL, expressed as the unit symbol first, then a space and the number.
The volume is mL 50.5
